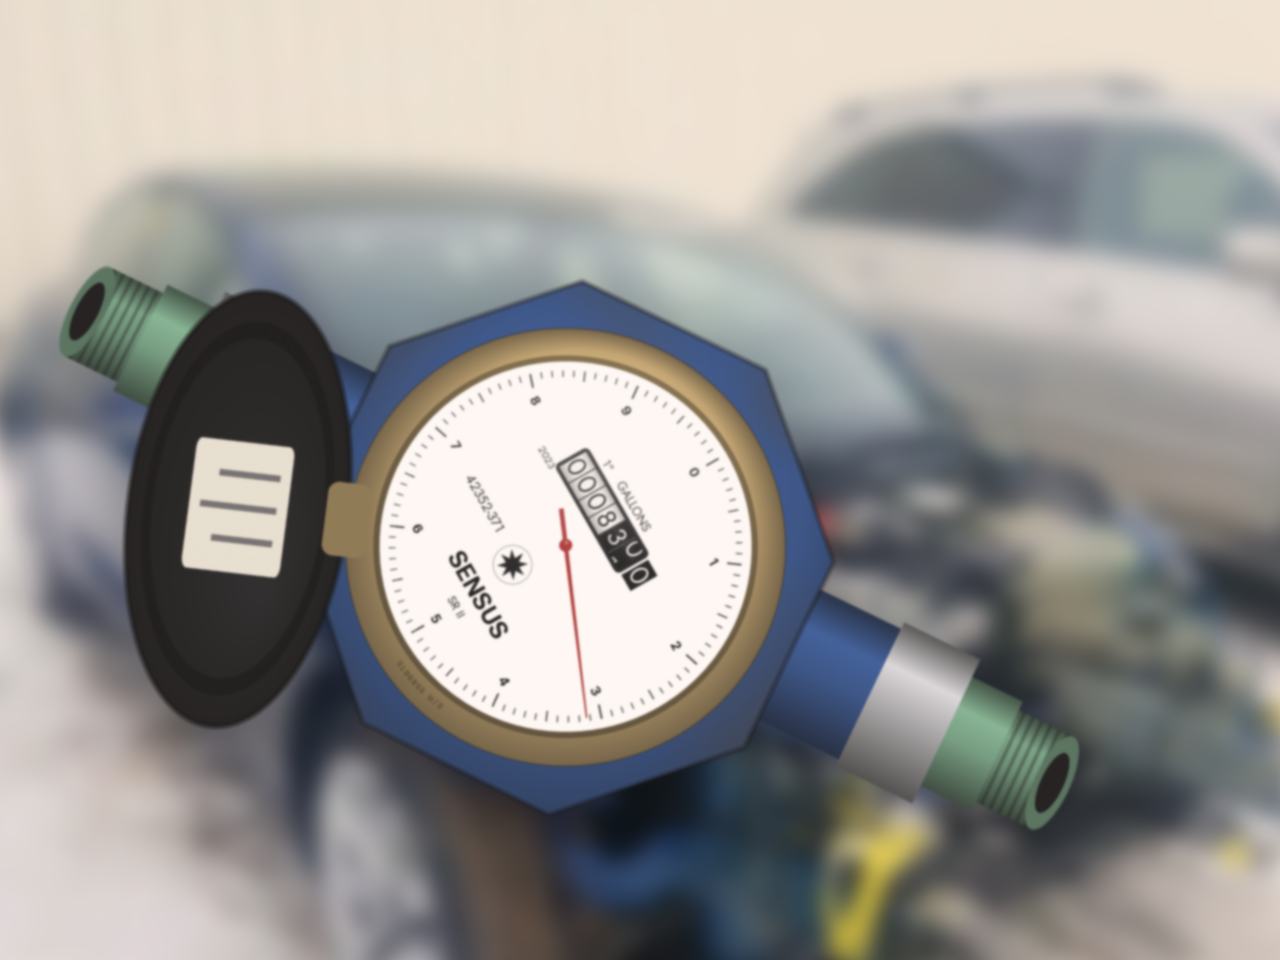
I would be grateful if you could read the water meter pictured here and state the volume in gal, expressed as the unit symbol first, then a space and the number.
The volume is gal 8303.1
